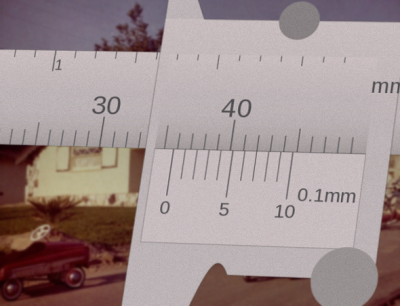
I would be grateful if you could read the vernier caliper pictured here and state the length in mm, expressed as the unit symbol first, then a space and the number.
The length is mm 35.7
